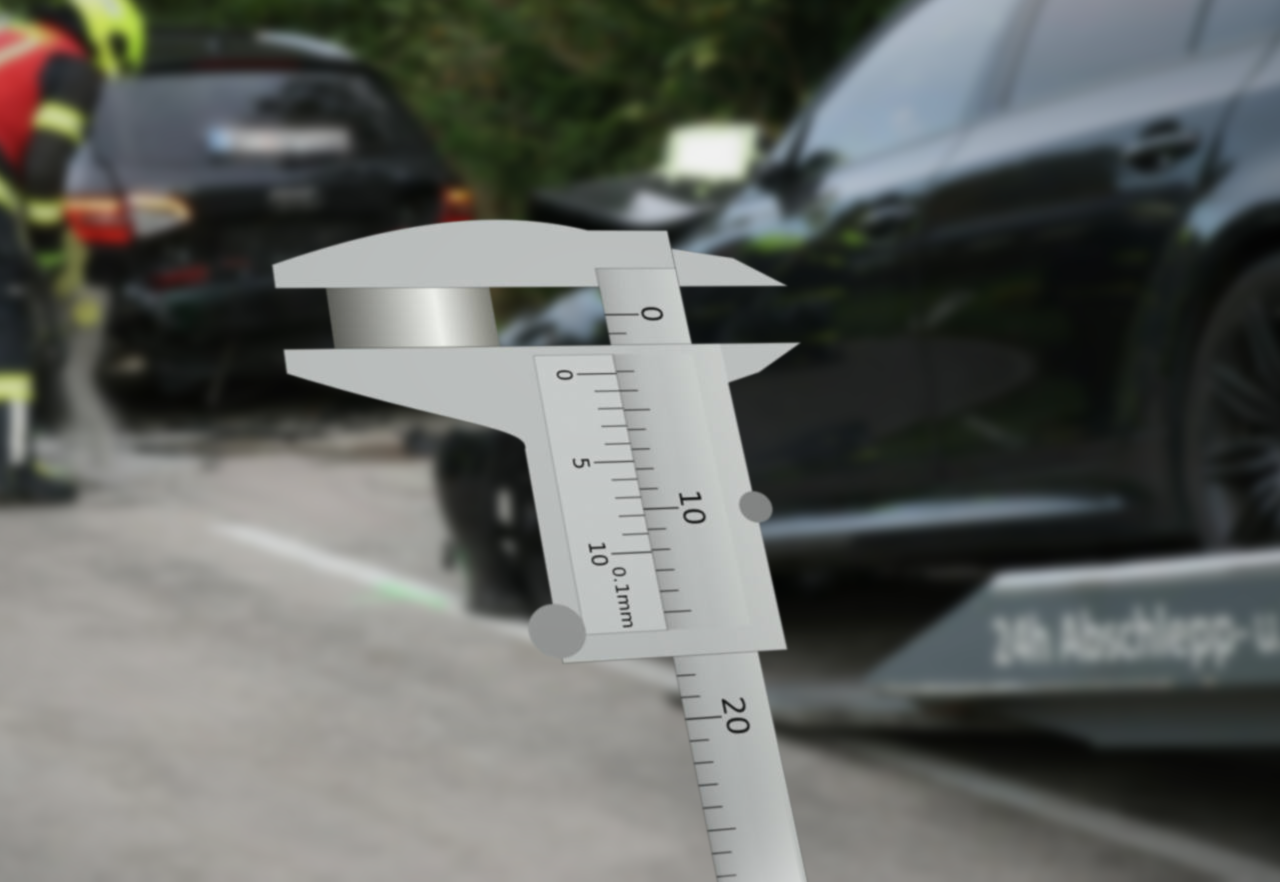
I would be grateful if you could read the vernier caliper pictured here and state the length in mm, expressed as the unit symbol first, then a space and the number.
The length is mm 3.1
